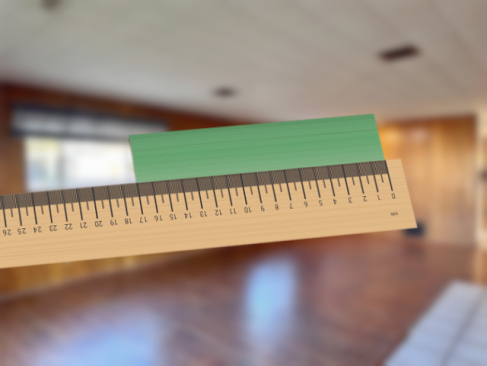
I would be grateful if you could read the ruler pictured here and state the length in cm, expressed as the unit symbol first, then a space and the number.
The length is cm 17
